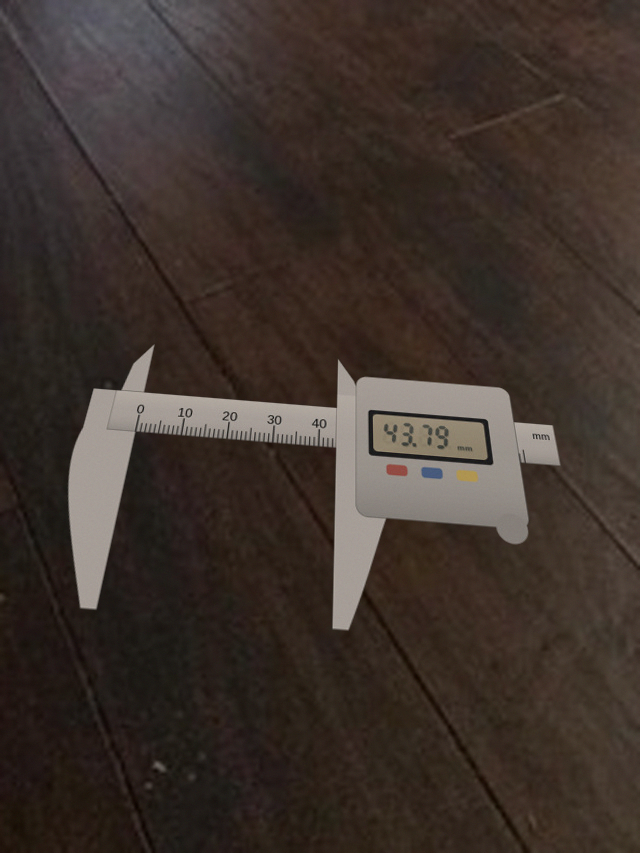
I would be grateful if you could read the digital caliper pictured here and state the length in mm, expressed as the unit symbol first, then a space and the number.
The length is mm 43.79
